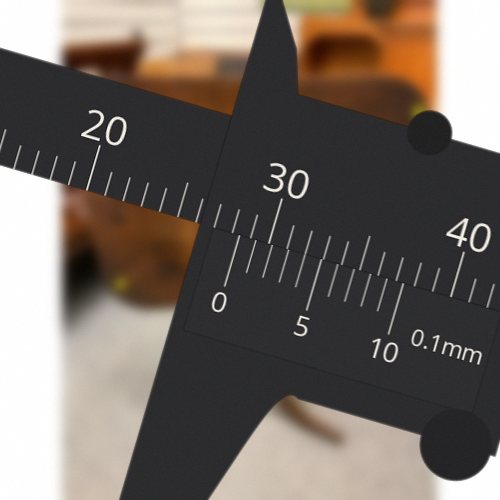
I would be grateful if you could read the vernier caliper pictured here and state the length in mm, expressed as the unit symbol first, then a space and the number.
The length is mm 28.4
